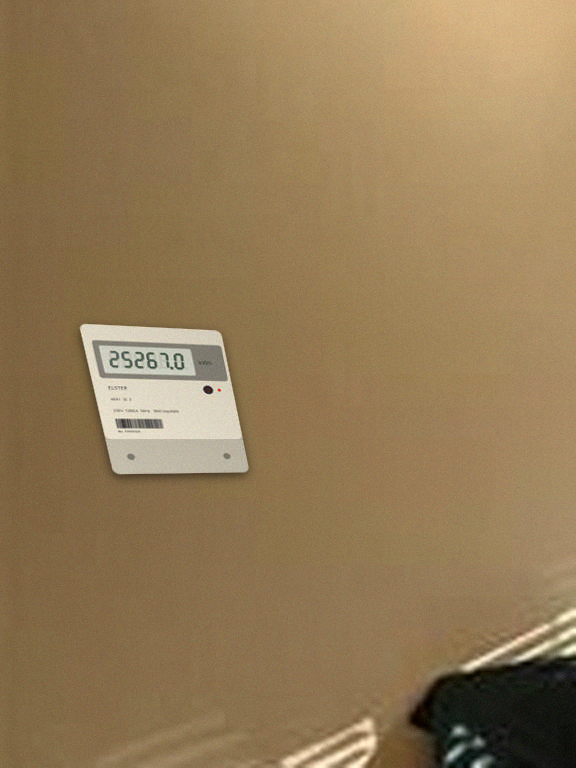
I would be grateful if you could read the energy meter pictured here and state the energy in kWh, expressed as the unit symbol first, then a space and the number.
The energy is kWh 25267.0
